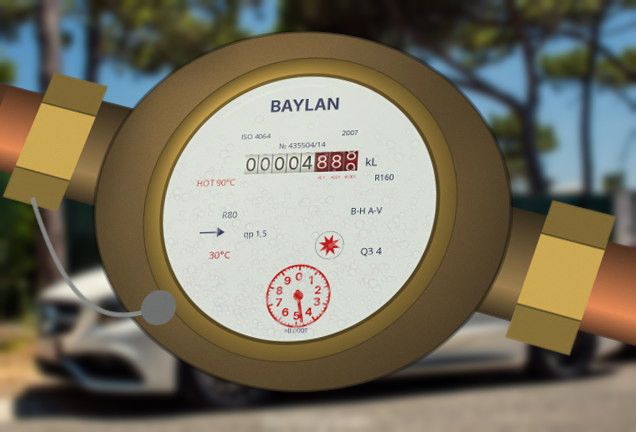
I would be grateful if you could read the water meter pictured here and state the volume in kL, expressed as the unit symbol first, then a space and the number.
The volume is kL 4.8884
